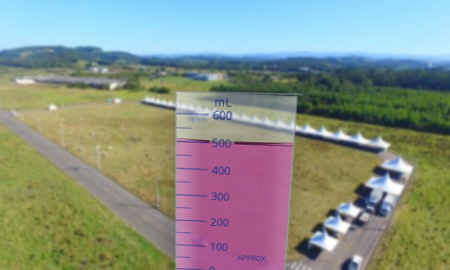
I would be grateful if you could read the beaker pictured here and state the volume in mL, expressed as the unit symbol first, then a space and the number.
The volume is mL 500
